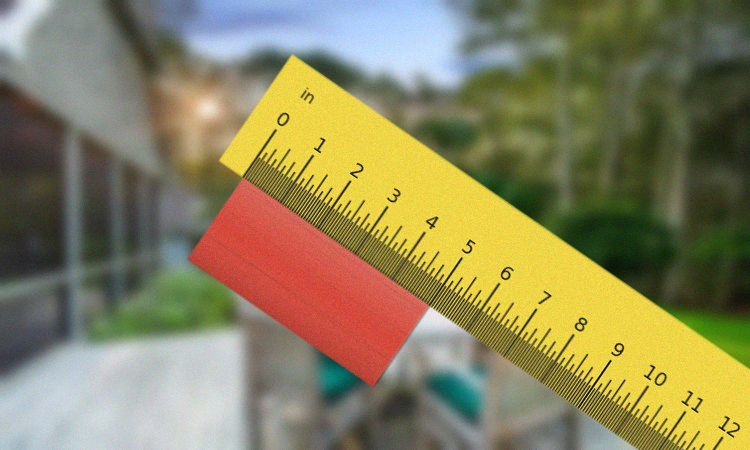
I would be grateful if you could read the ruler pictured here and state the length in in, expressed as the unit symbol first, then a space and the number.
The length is in 5
